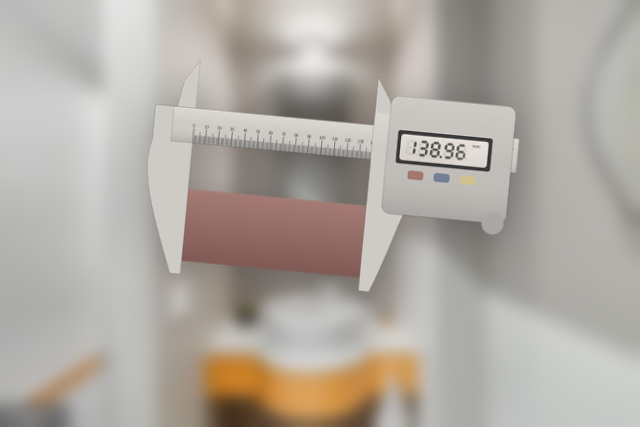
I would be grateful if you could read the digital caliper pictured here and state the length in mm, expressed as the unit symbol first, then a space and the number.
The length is mm 138.96
